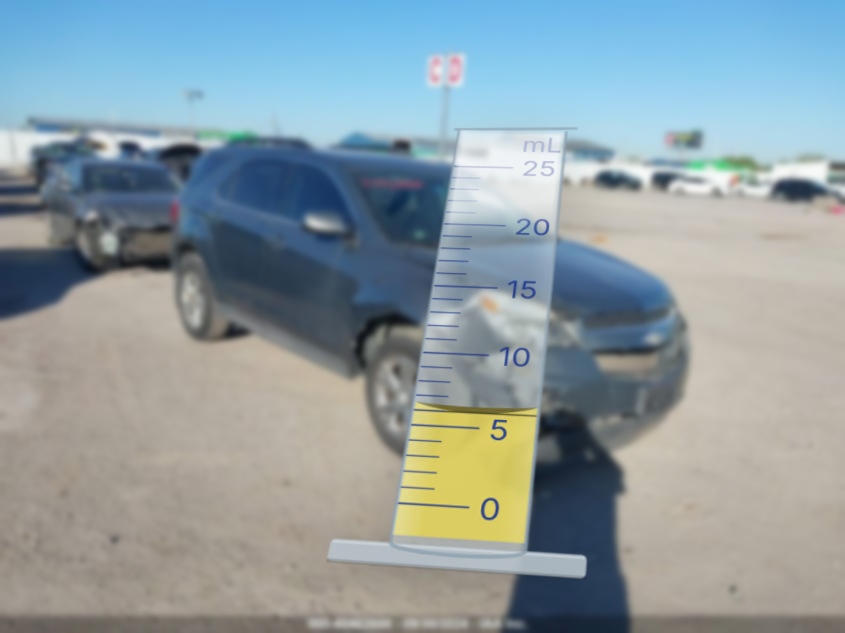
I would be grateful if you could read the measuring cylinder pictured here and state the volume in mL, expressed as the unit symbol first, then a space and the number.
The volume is mL 6
